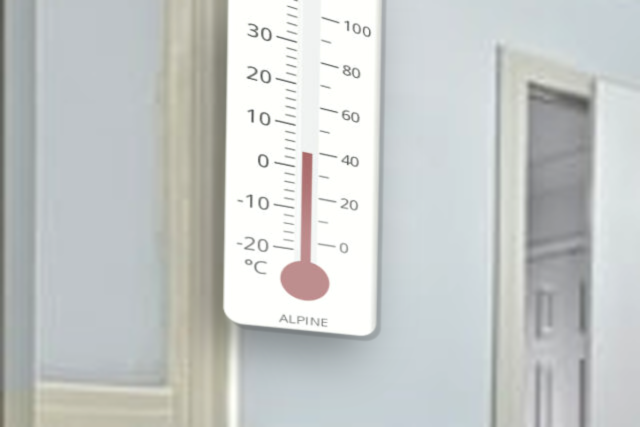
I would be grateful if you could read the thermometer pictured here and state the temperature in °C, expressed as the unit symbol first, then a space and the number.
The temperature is °C 4
